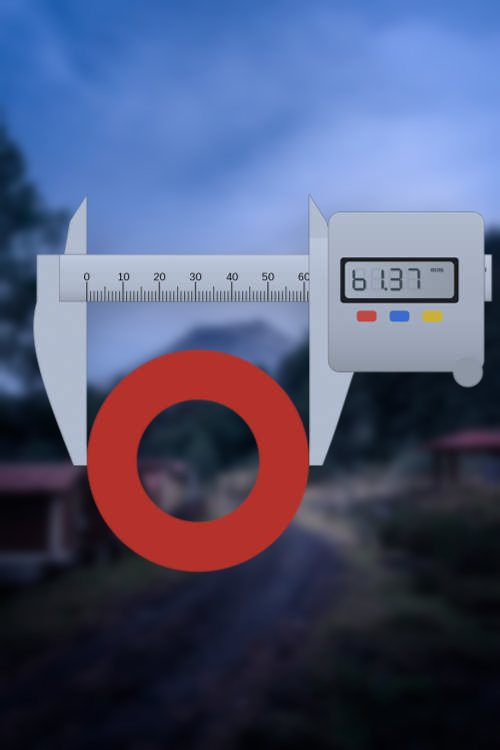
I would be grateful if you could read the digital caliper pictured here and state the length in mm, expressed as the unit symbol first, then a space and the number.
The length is mm 61.37
